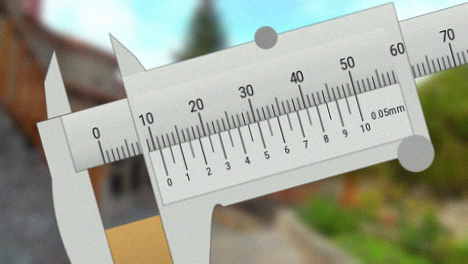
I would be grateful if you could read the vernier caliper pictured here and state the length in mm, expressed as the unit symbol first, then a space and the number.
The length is mm 11.0
